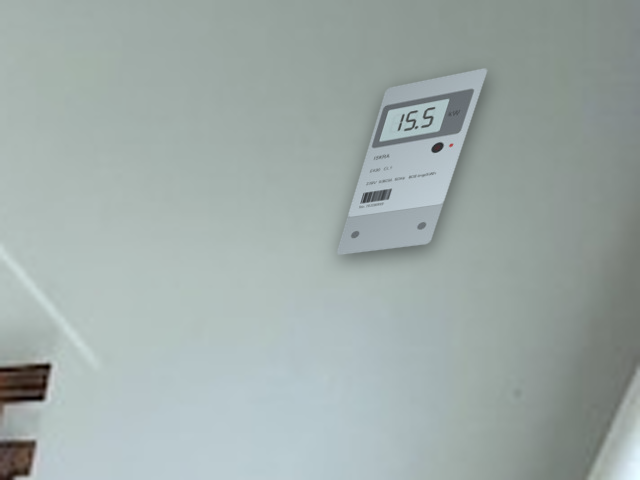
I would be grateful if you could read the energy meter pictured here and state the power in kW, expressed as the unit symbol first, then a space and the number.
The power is kW 15.5
